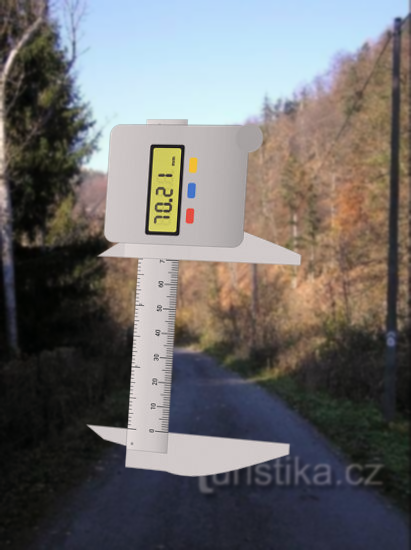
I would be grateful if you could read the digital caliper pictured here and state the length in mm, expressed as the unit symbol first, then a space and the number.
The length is mm 70.21
